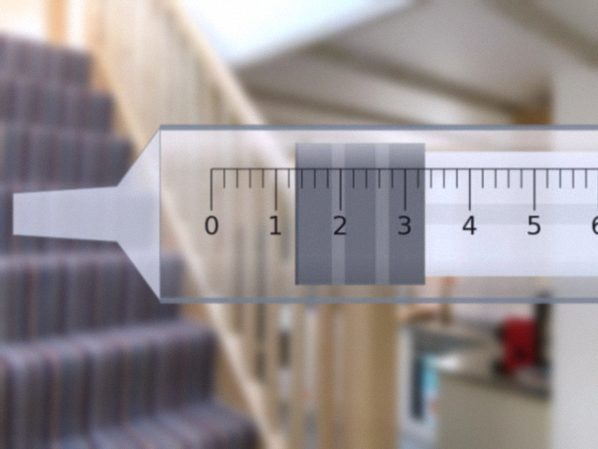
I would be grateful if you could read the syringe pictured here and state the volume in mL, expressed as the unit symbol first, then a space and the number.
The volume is mL 1.3
